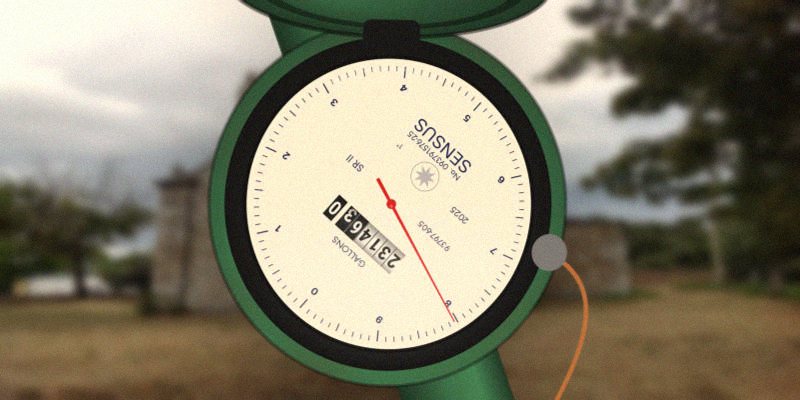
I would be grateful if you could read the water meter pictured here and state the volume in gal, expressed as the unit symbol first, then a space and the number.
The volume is gal 2314628.0
